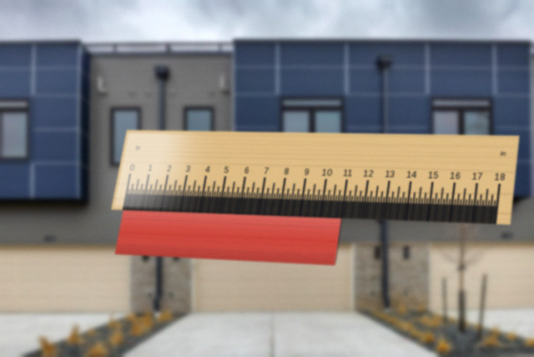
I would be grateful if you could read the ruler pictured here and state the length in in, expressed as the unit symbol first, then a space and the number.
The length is in 11
